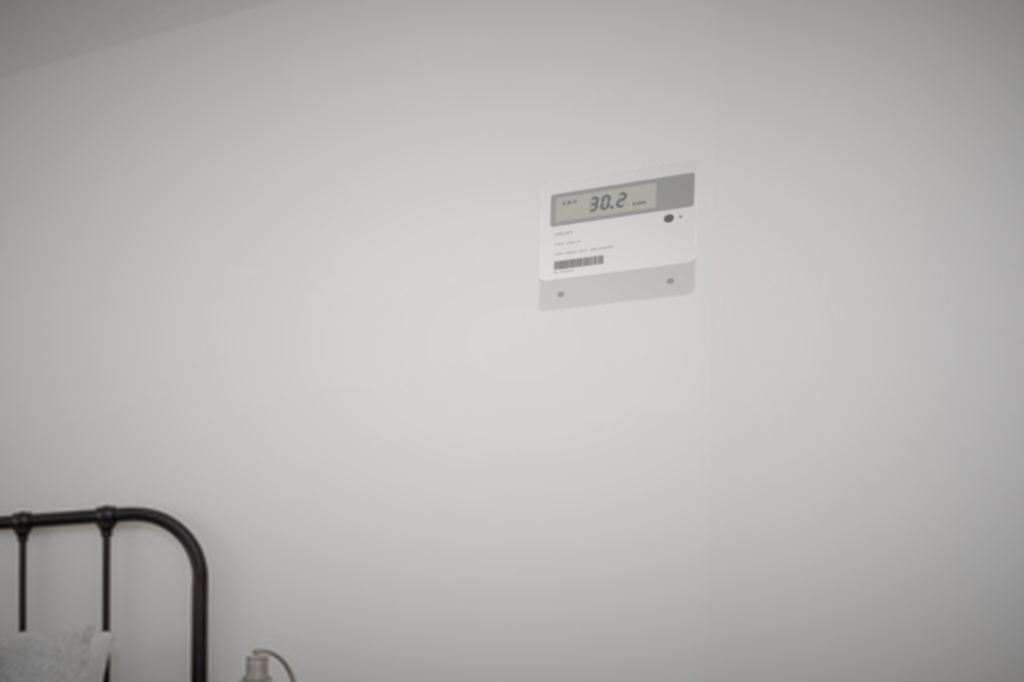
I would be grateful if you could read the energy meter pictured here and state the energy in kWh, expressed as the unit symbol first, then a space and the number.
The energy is kWh 30.2
